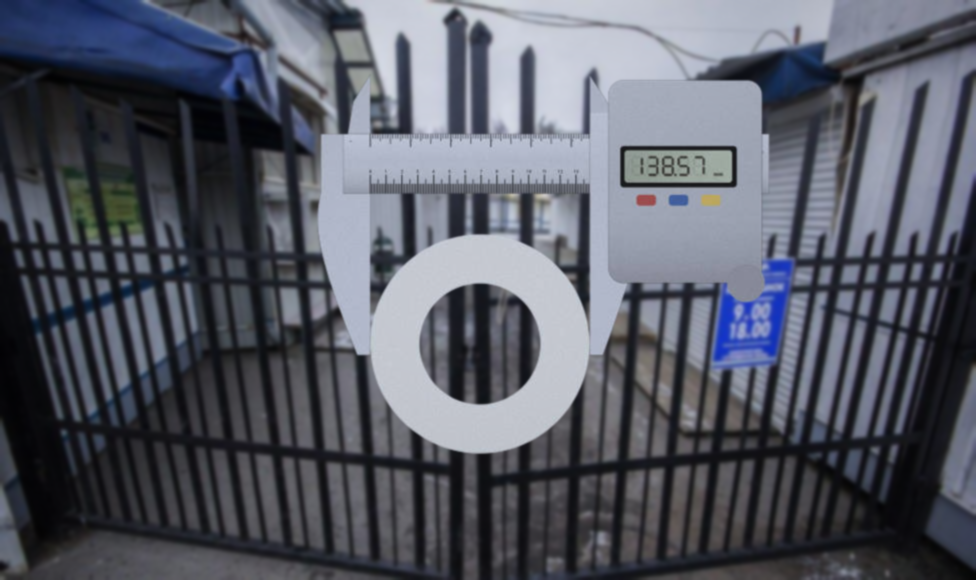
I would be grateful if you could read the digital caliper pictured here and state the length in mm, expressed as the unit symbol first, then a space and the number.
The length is mm 138.57
